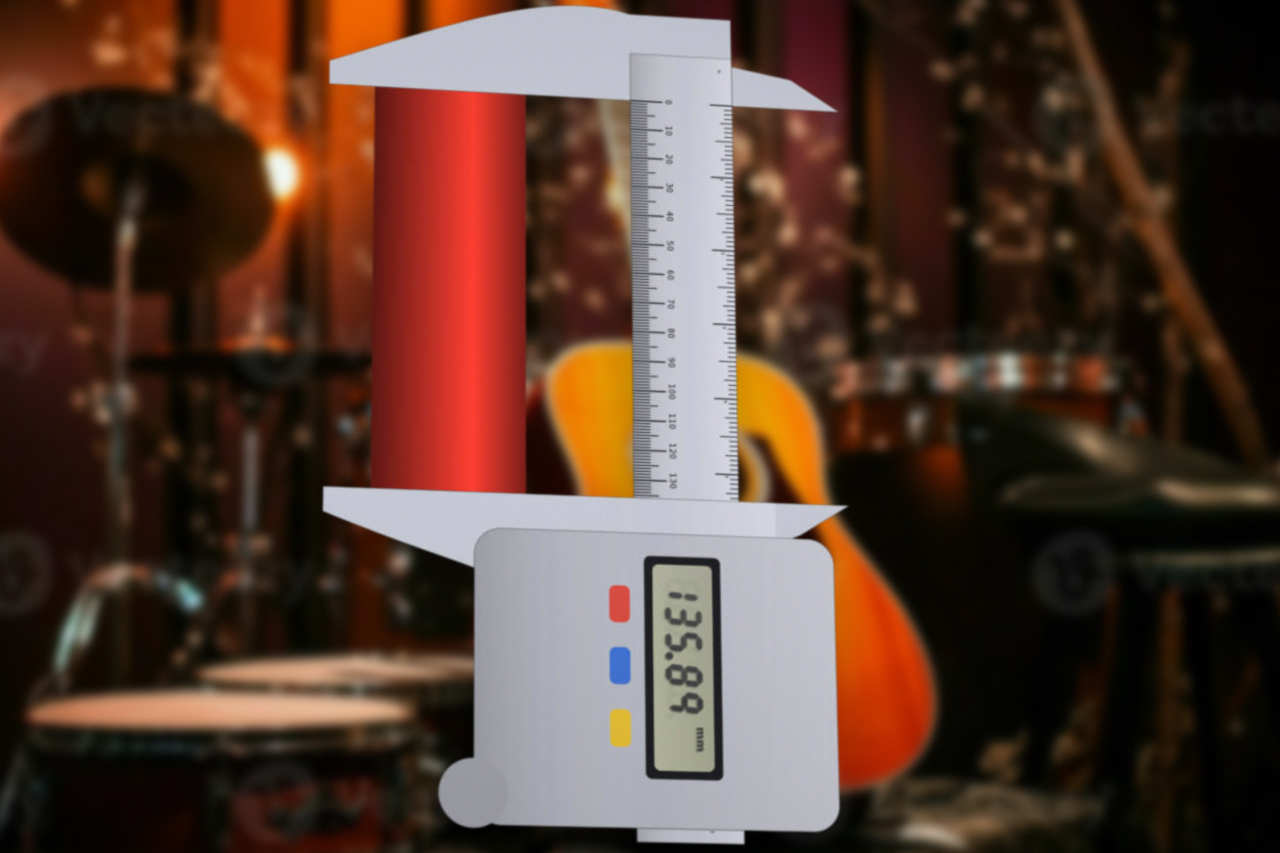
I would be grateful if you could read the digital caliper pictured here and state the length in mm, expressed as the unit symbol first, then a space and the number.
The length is mm 135.89
